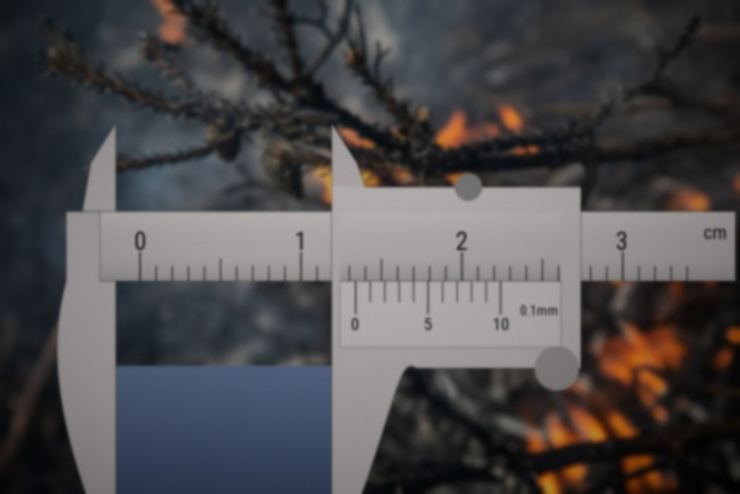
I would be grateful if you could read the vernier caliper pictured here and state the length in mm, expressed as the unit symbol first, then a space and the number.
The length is mm 13.4
